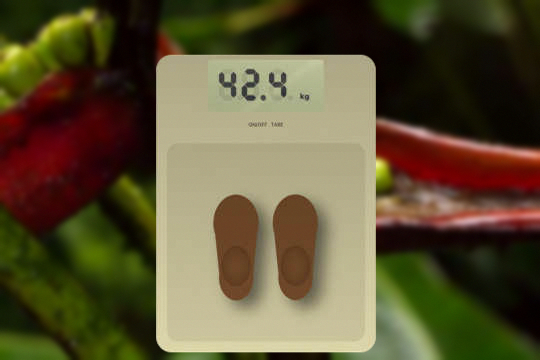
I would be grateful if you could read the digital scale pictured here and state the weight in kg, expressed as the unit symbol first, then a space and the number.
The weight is kg 42.4
